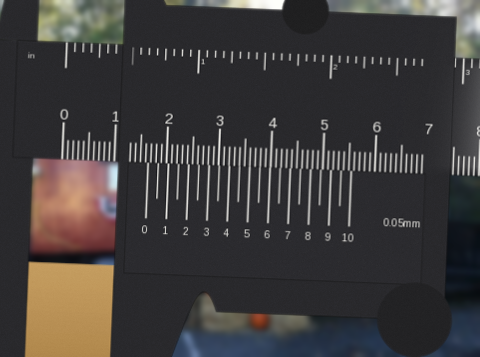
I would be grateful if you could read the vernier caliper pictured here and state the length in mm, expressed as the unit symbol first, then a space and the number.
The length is mm 16.5
